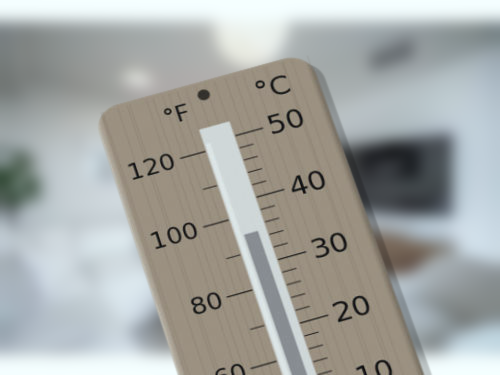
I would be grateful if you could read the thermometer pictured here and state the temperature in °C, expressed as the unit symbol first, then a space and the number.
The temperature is °C 35
